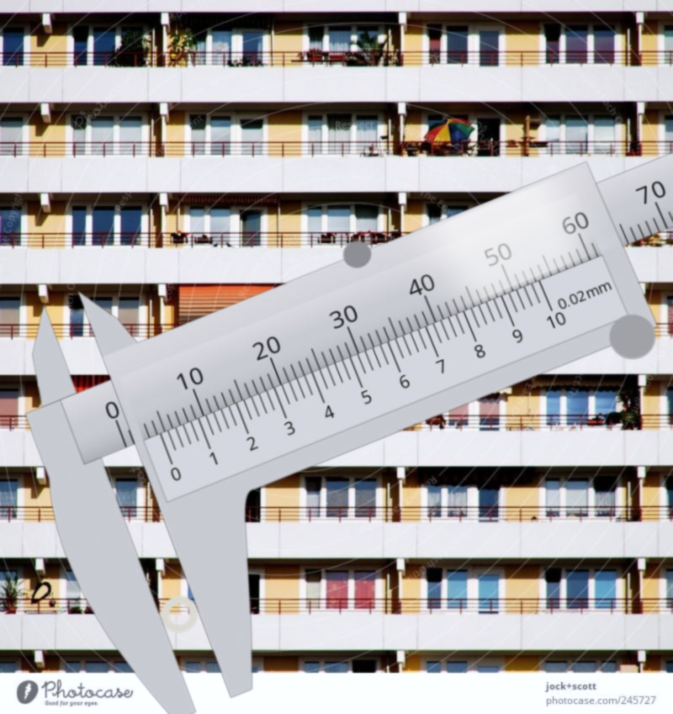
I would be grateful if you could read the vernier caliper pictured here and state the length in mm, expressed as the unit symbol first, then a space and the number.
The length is mm 4.4
